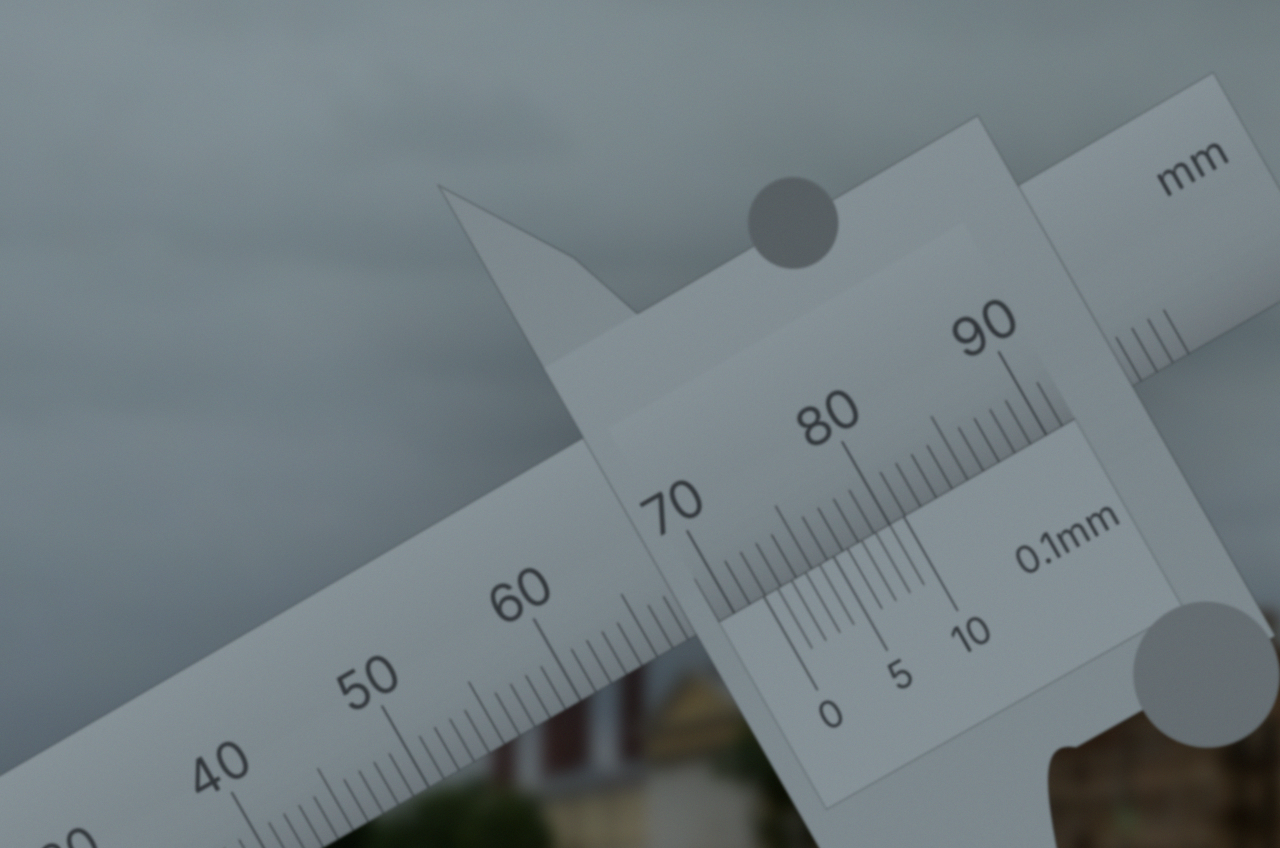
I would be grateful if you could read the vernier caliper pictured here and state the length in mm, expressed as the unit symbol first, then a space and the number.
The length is mm 71.9
